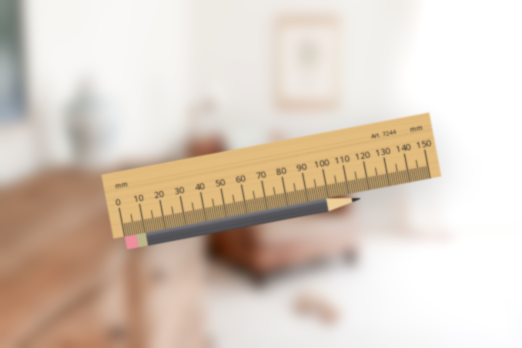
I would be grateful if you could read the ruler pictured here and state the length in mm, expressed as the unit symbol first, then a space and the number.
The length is mm 115
